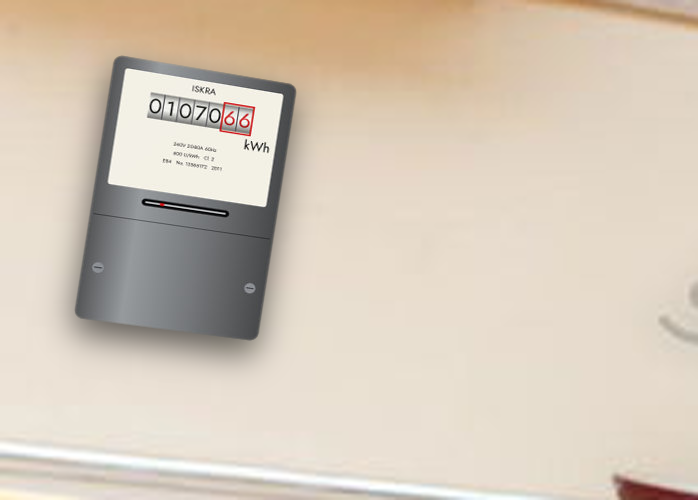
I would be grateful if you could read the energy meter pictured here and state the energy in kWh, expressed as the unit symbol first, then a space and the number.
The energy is kWh 1070.66
